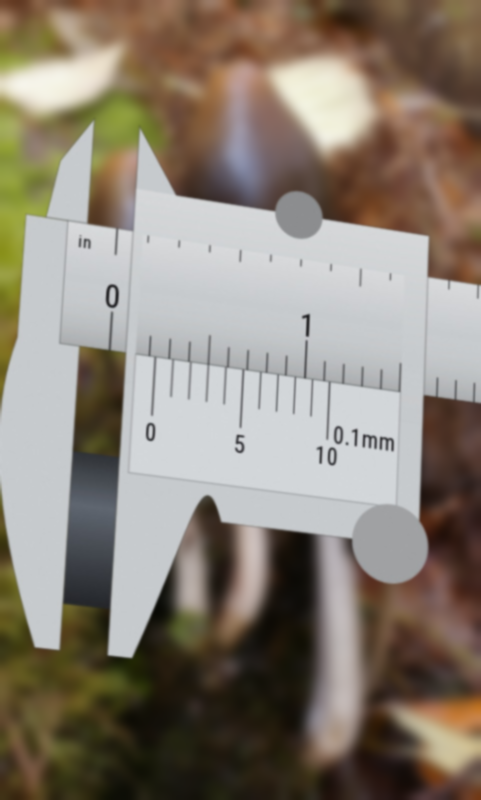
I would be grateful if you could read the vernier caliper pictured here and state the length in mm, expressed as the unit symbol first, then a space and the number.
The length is mm 2.3
